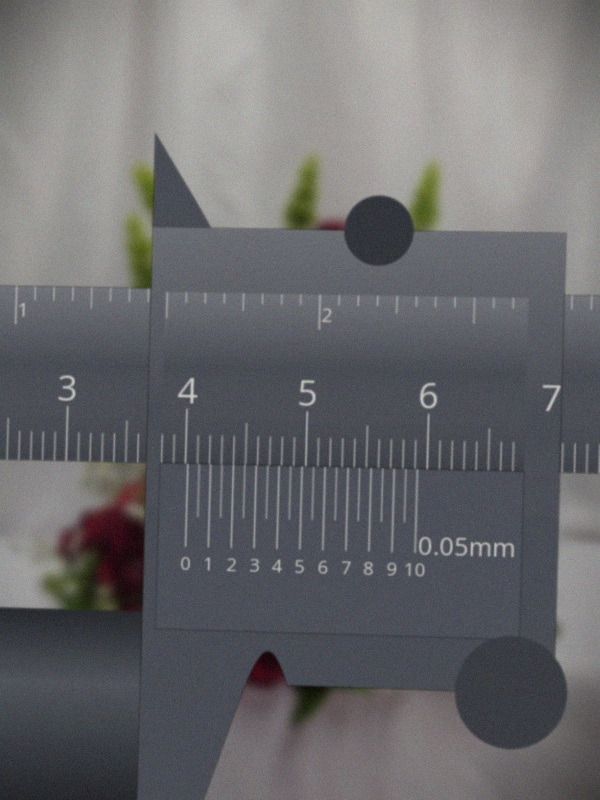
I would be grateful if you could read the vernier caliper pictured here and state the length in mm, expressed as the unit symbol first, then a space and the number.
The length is mm 40.2
